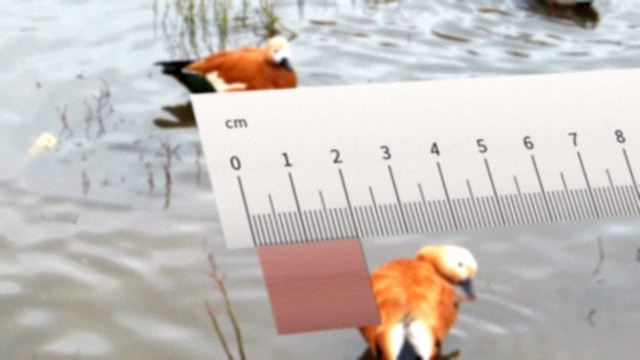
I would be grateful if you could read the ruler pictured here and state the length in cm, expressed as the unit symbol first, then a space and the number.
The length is cm 2
